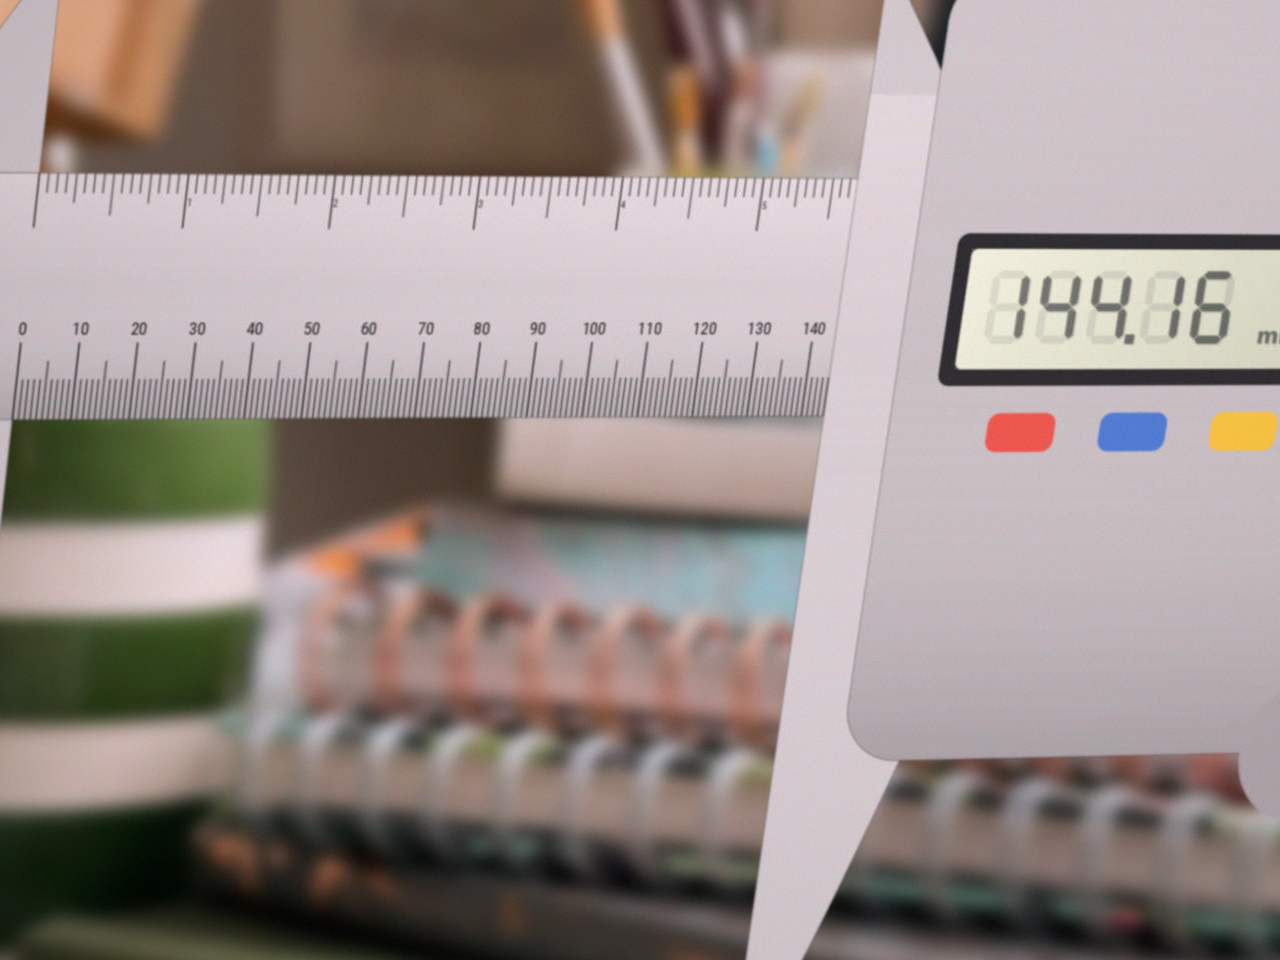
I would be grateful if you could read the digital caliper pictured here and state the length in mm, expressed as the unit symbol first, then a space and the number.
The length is mm 144.16
